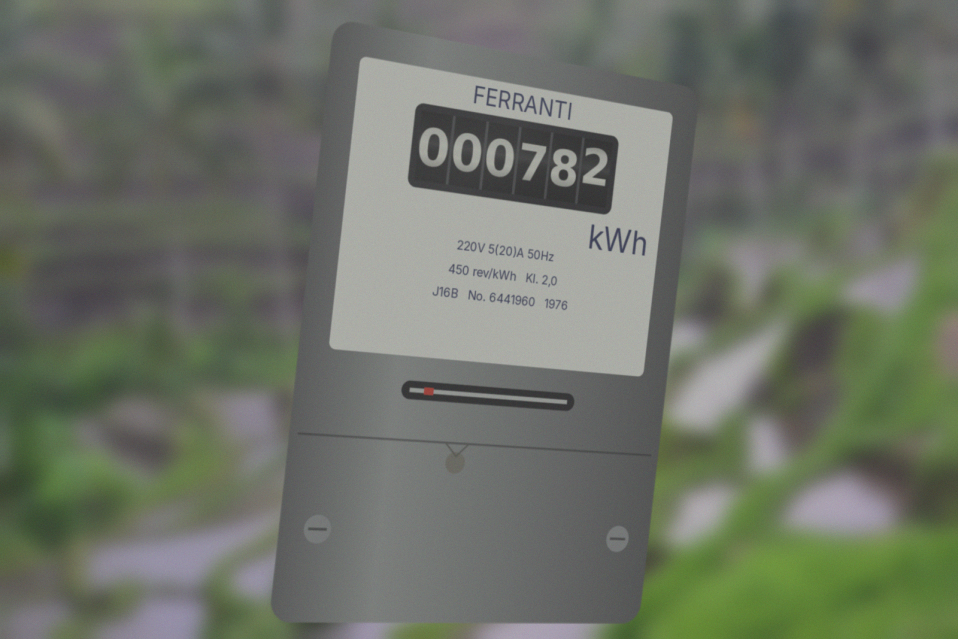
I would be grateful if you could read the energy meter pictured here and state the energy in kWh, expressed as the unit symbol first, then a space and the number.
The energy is kWh 782
